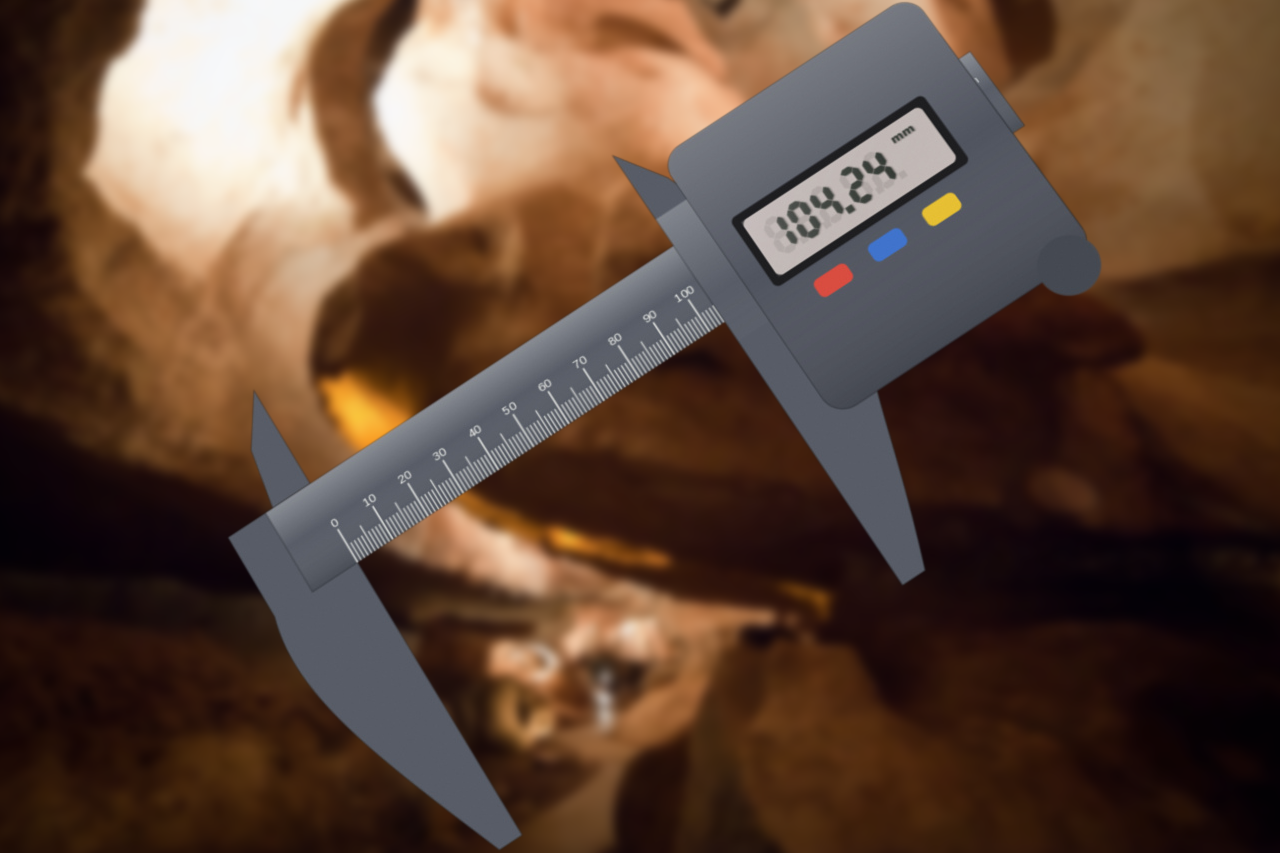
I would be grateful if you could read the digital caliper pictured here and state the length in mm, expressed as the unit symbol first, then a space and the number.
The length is mm 104.24
